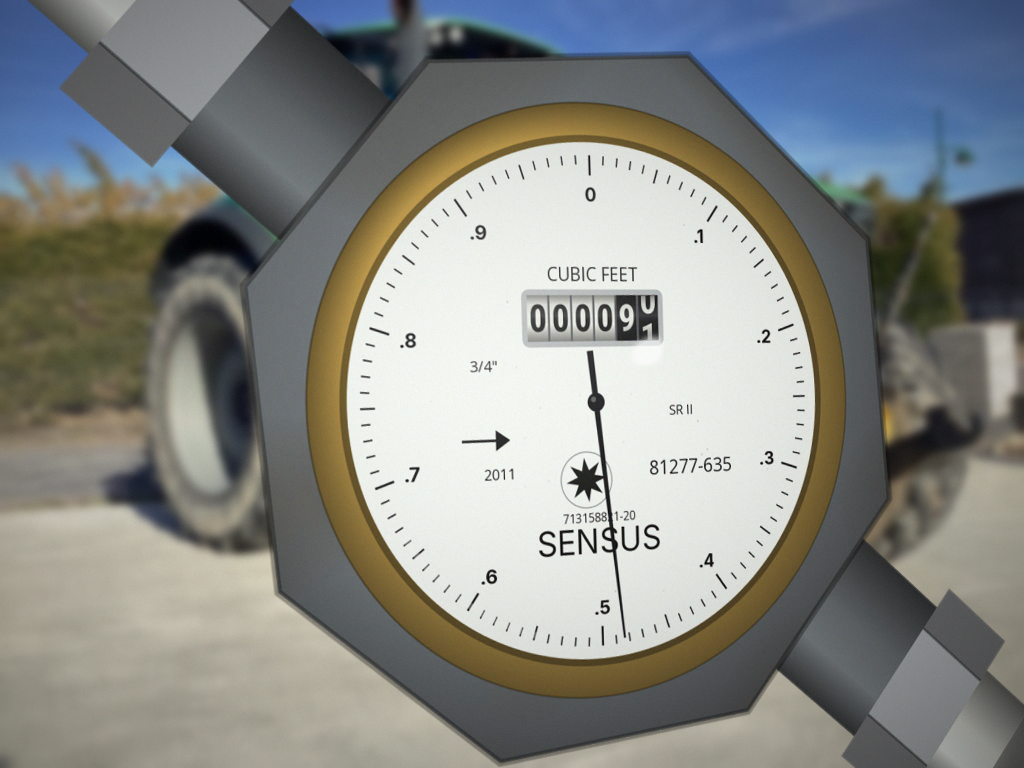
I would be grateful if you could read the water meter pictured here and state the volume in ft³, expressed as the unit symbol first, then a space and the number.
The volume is ft³ 90.48
